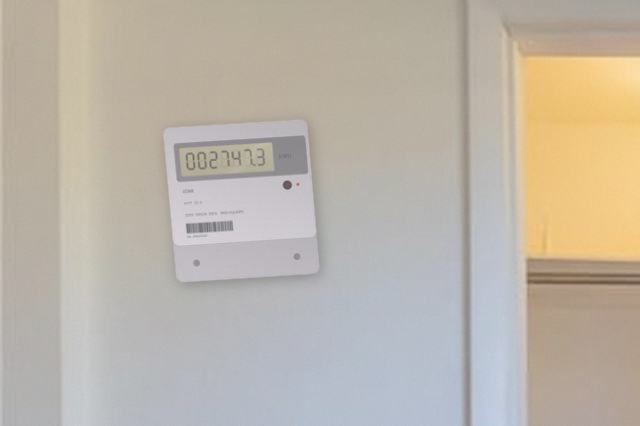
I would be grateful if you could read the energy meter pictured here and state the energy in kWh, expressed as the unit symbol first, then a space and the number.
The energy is kWh 2747.3
